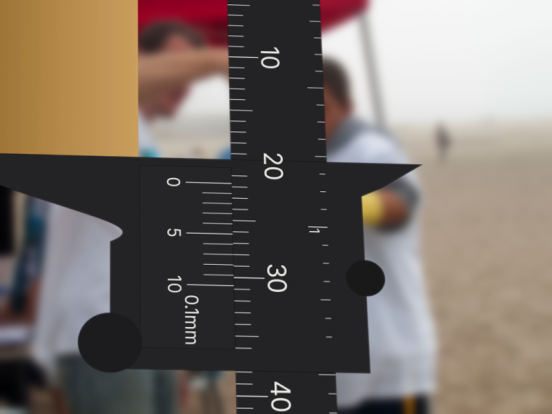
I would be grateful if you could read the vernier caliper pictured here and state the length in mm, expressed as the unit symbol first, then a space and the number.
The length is mm 21.7
